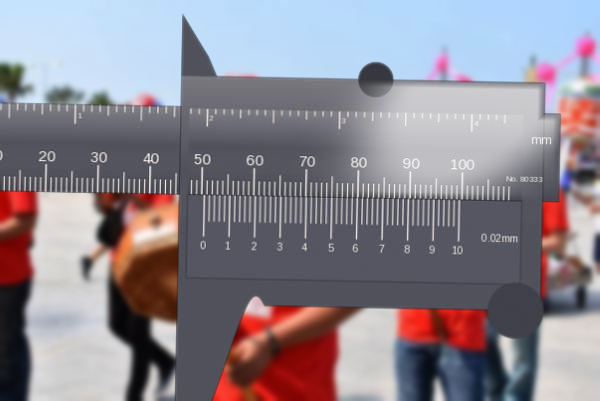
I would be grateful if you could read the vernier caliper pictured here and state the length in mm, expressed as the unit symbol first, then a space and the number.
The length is mm 50.5
